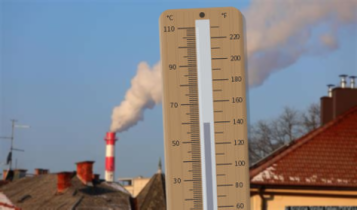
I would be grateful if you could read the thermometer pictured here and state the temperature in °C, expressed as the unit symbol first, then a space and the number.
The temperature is °C 60
